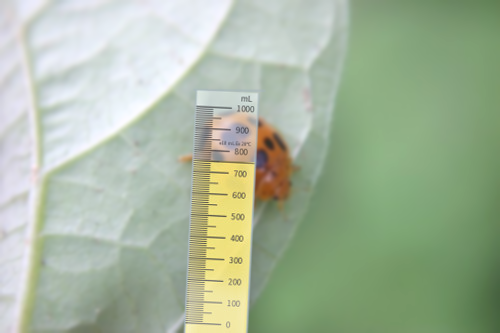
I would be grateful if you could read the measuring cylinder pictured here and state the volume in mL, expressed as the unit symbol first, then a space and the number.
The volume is mL 750
